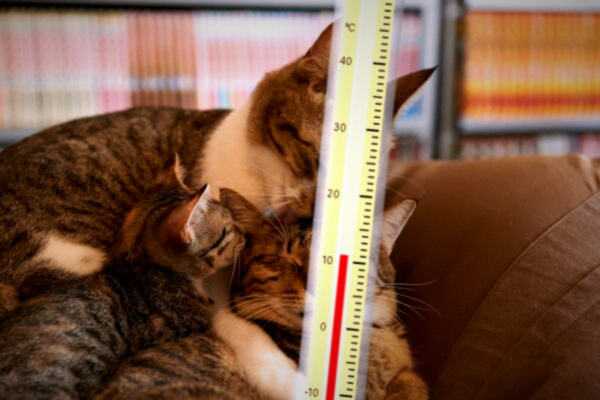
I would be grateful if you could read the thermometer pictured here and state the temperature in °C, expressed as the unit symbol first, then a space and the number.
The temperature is °C 11
